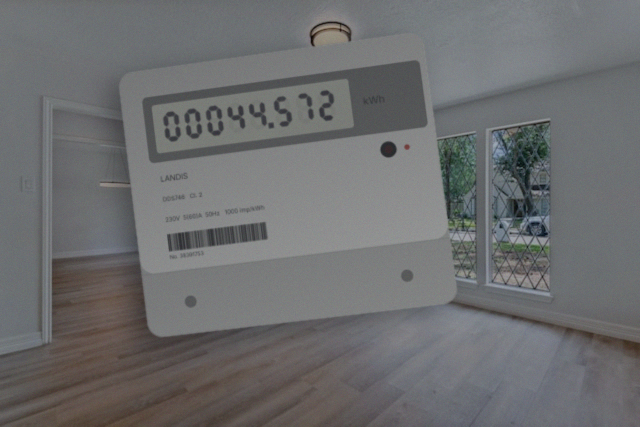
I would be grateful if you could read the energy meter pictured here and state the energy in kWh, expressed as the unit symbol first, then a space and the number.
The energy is kWh 44.572
